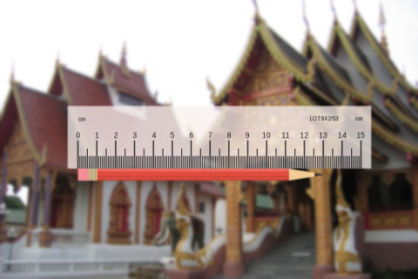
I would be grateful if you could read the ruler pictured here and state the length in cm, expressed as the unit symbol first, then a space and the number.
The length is cm 13
